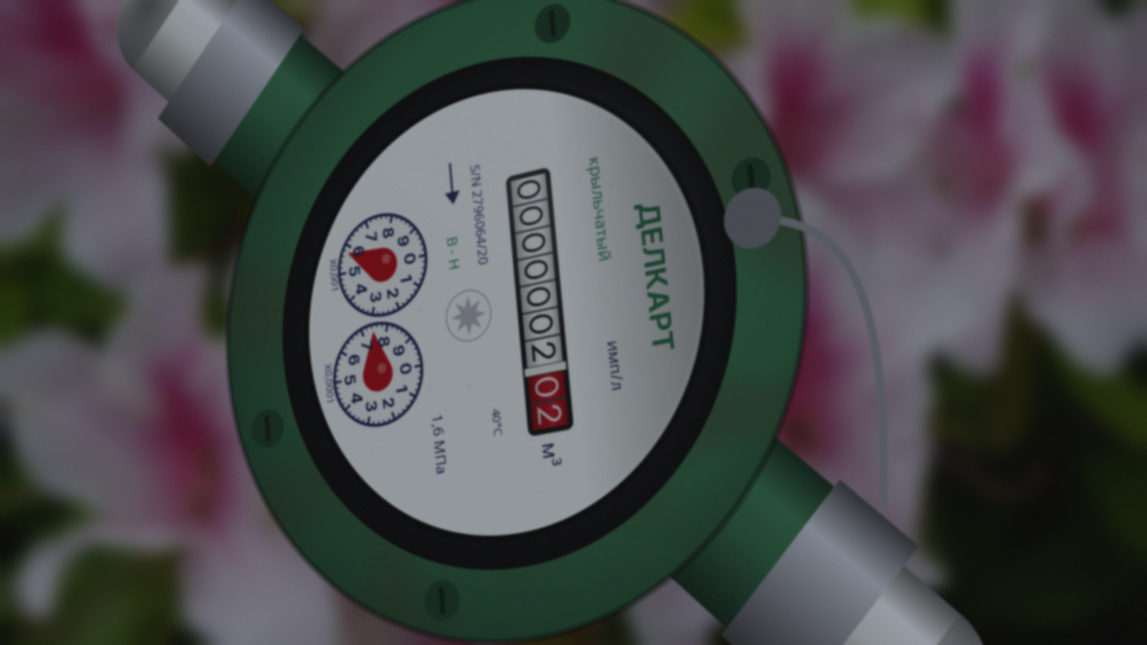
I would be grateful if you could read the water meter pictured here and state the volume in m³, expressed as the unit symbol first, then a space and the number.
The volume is m³ 2.0257
